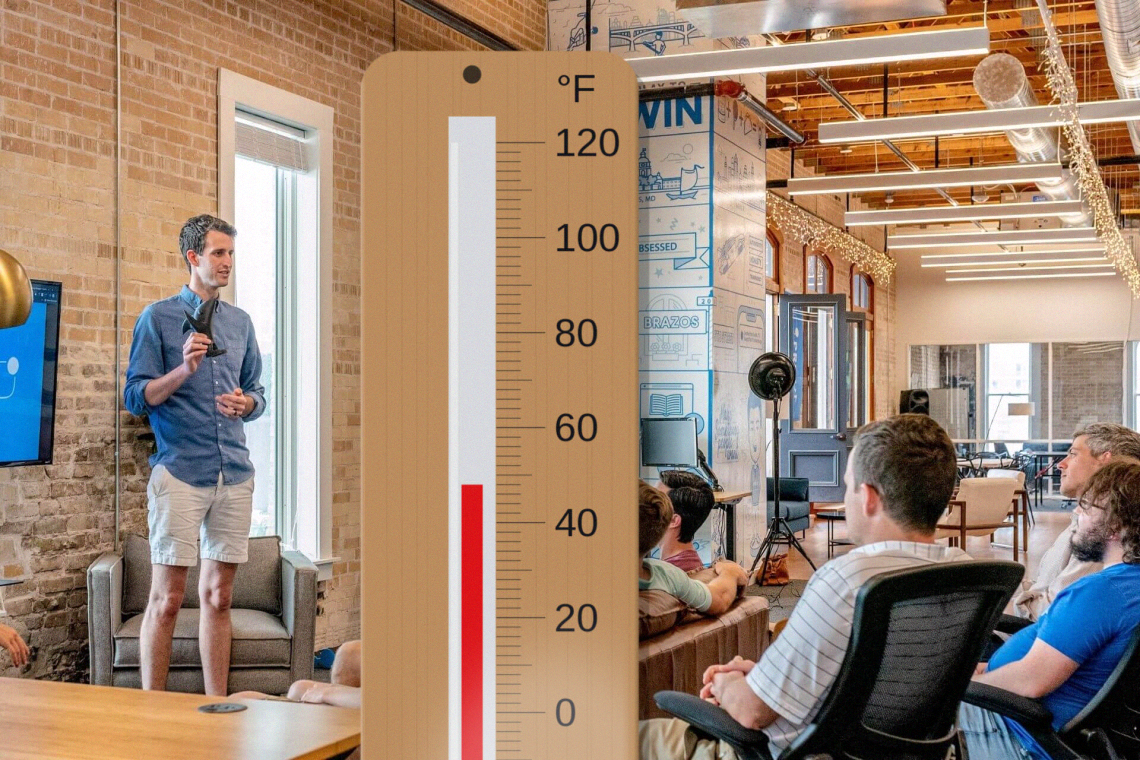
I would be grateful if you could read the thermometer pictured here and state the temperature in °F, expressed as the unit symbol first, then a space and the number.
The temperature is °F 48
